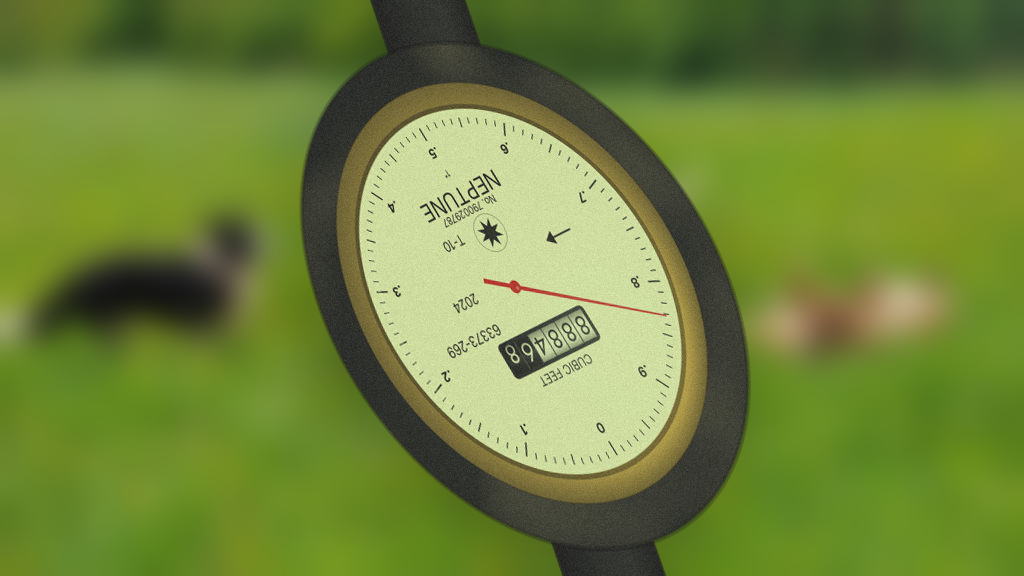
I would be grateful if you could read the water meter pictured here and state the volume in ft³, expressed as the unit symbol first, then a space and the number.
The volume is ft³ 888467.83
